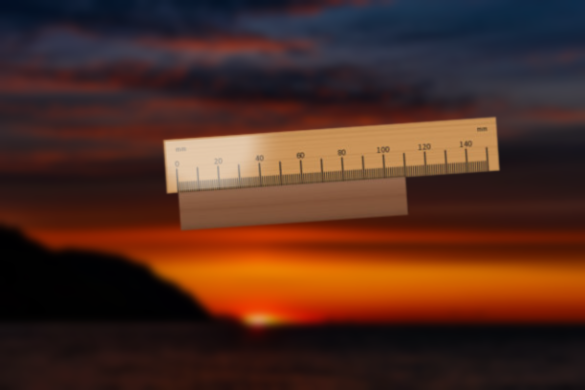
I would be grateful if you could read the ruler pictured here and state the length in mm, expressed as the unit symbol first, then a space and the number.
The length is mm 110
